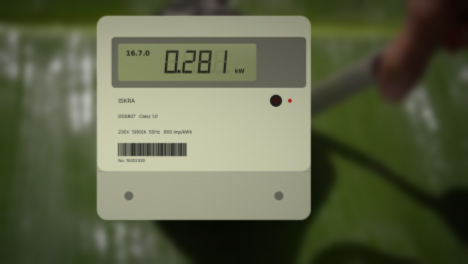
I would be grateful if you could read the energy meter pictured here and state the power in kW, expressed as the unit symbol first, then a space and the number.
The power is kW 0.281
